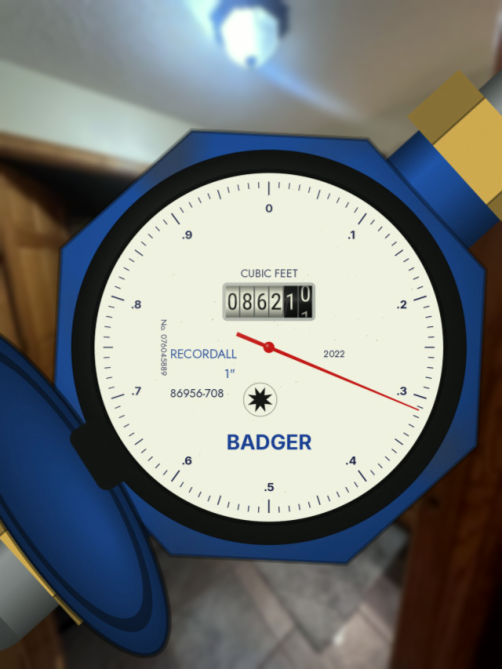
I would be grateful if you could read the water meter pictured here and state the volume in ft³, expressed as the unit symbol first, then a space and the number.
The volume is ft³ 86210.31
